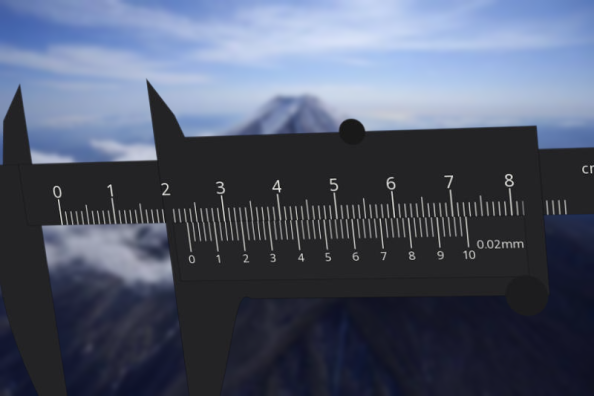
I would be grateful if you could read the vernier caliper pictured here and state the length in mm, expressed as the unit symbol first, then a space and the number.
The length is mm 23.2
